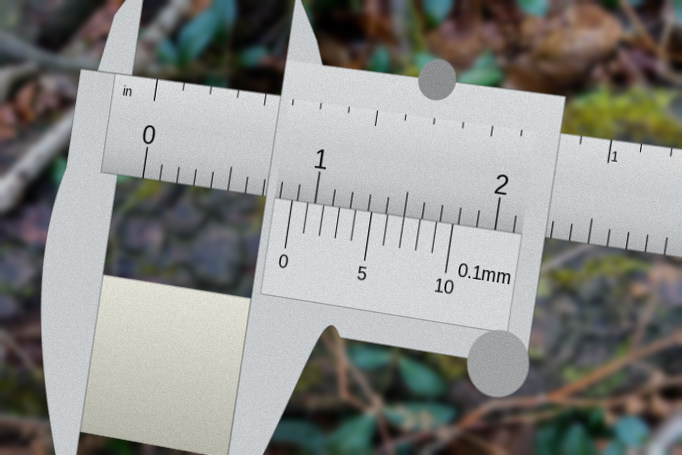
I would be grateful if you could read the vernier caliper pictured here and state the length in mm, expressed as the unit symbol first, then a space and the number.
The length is mm 8.7
